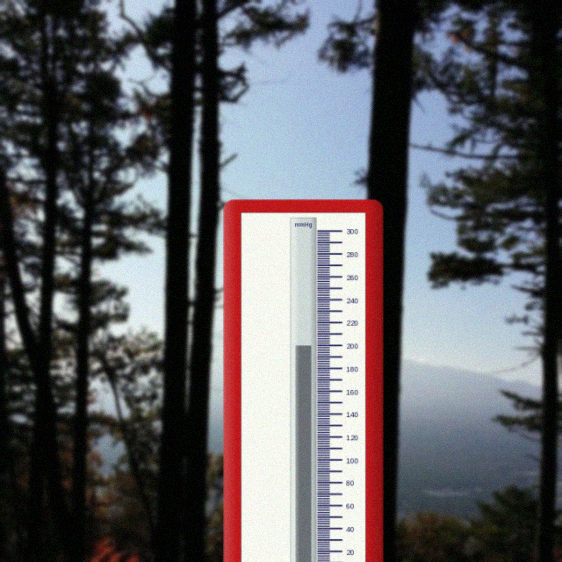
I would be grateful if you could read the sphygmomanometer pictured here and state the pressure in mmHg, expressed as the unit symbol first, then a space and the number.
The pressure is mmHg 200
